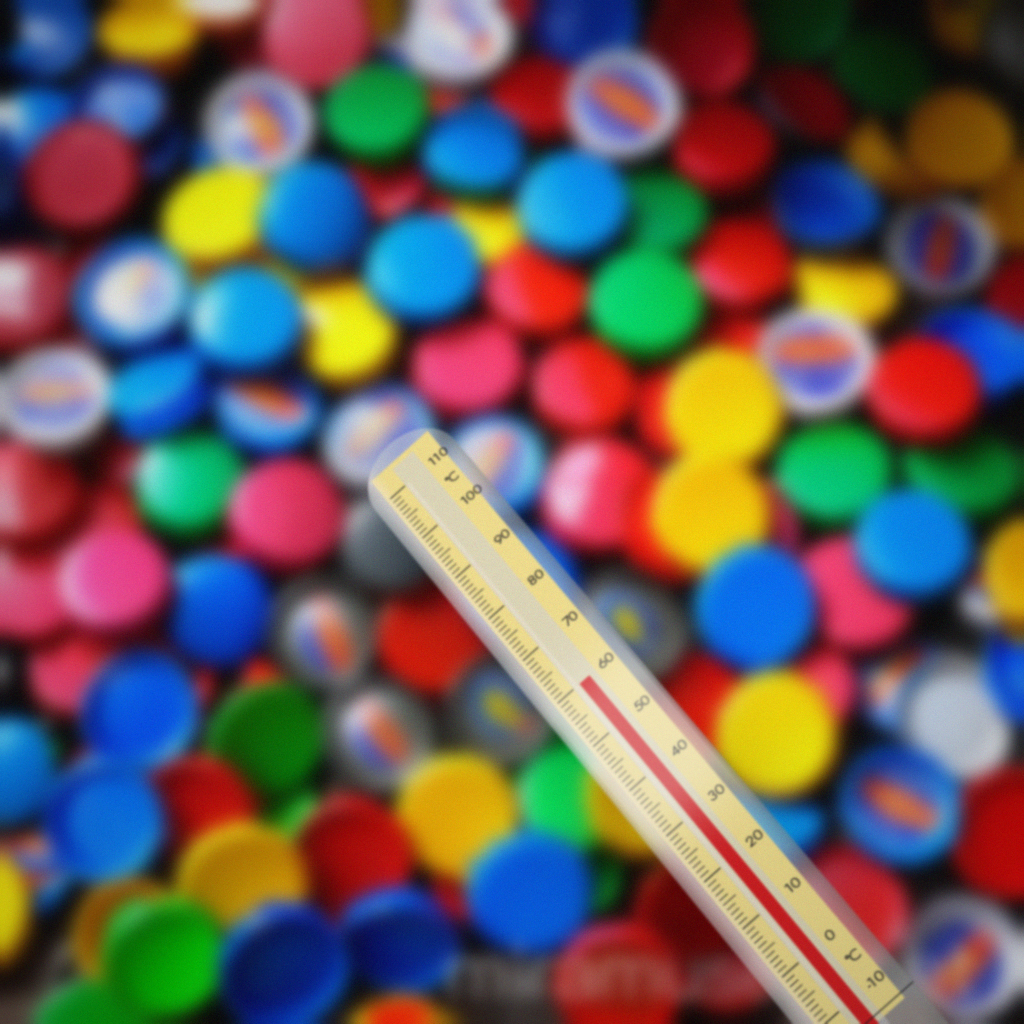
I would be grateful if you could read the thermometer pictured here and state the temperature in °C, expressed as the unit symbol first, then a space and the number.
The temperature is °C 60
